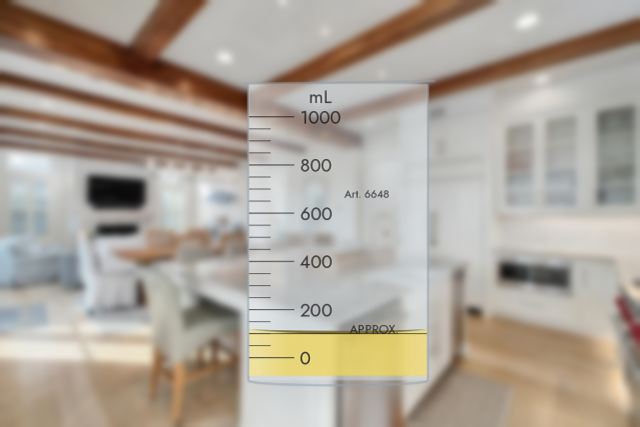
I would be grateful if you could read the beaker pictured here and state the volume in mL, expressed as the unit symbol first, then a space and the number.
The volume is mL 100
